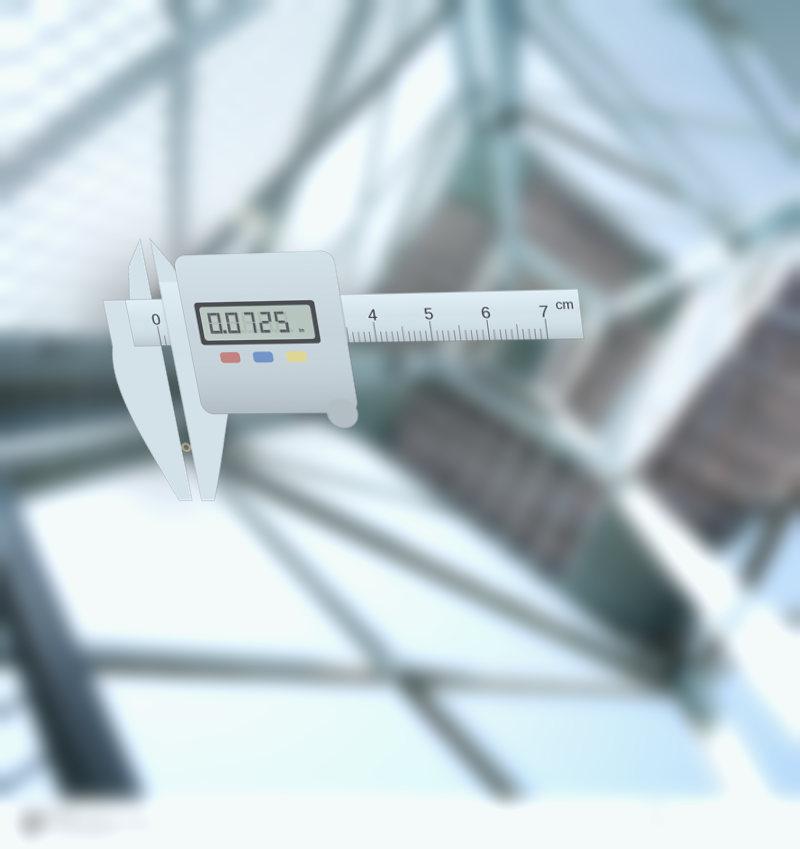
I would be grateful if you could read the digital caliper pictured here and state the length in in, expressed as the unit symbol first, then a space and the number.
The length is in 0.0725
